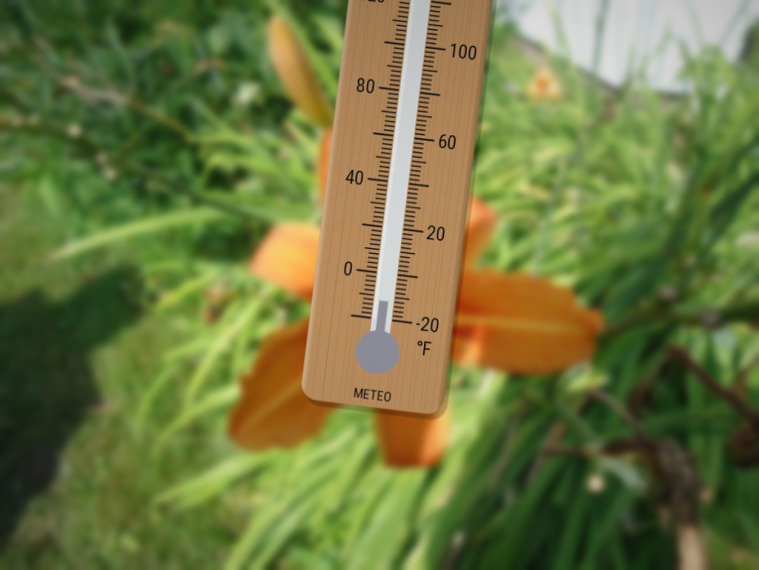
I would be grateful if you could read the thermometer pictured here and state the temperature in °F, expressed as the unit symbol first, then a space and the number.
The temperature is °F -12
